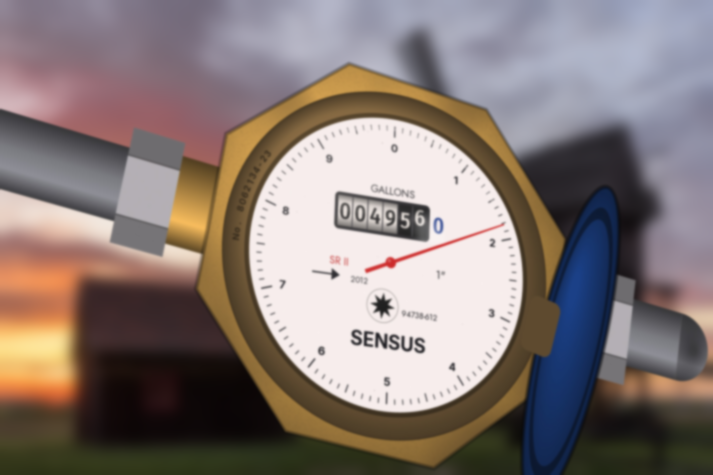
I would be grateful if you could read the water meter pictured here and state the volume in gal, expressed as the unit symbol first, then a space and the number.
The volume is gal 49561.8
